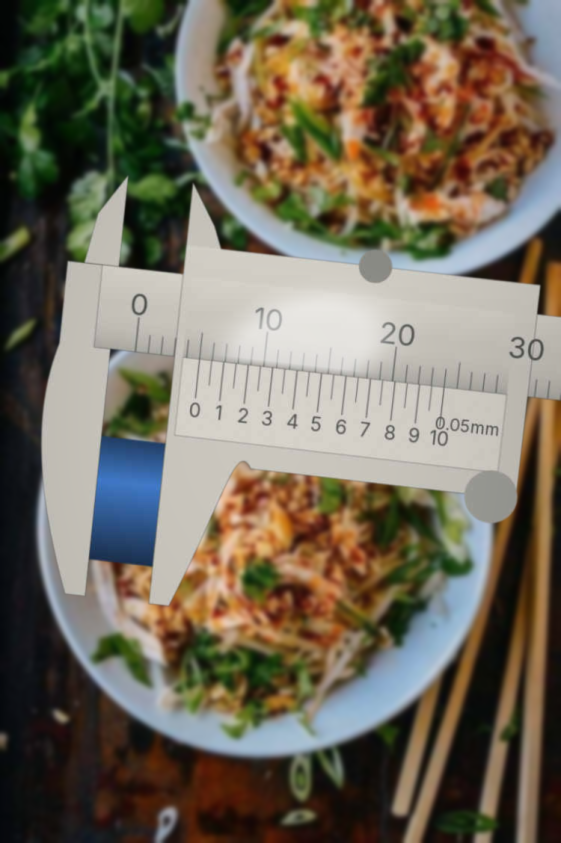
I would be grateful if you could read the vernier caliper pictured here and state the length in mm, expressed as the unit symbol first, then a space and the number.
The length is mm 5.0
